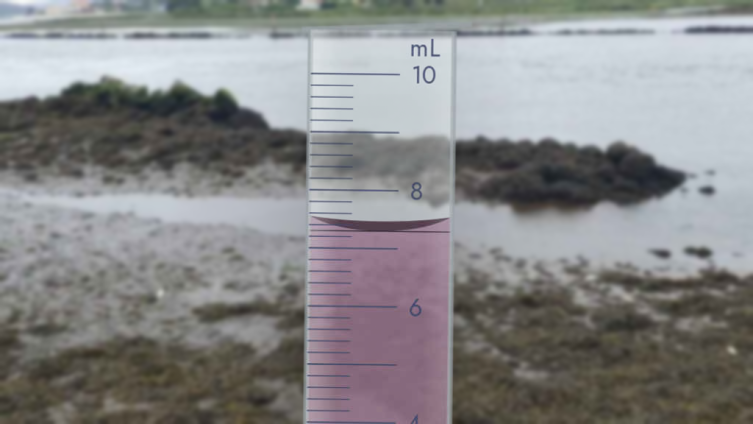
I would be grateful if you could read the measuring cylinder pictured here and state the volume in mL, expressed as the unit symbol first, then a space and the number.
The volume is mL 7.3
